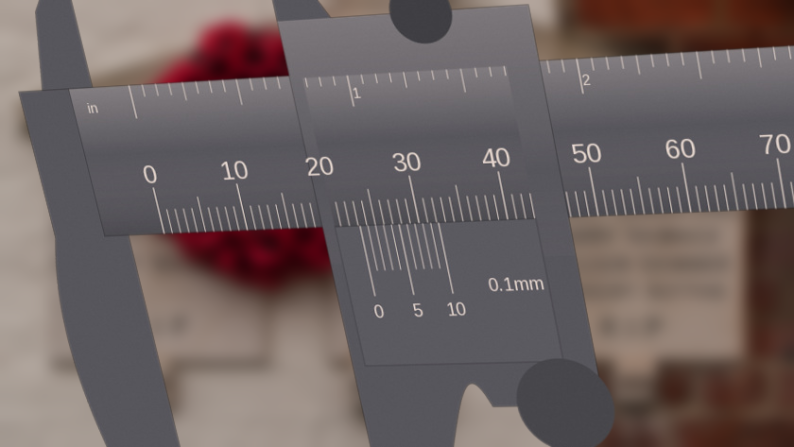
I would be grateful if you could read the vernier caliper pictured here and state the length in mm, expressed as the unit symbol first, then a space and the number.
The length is mm 23.2
